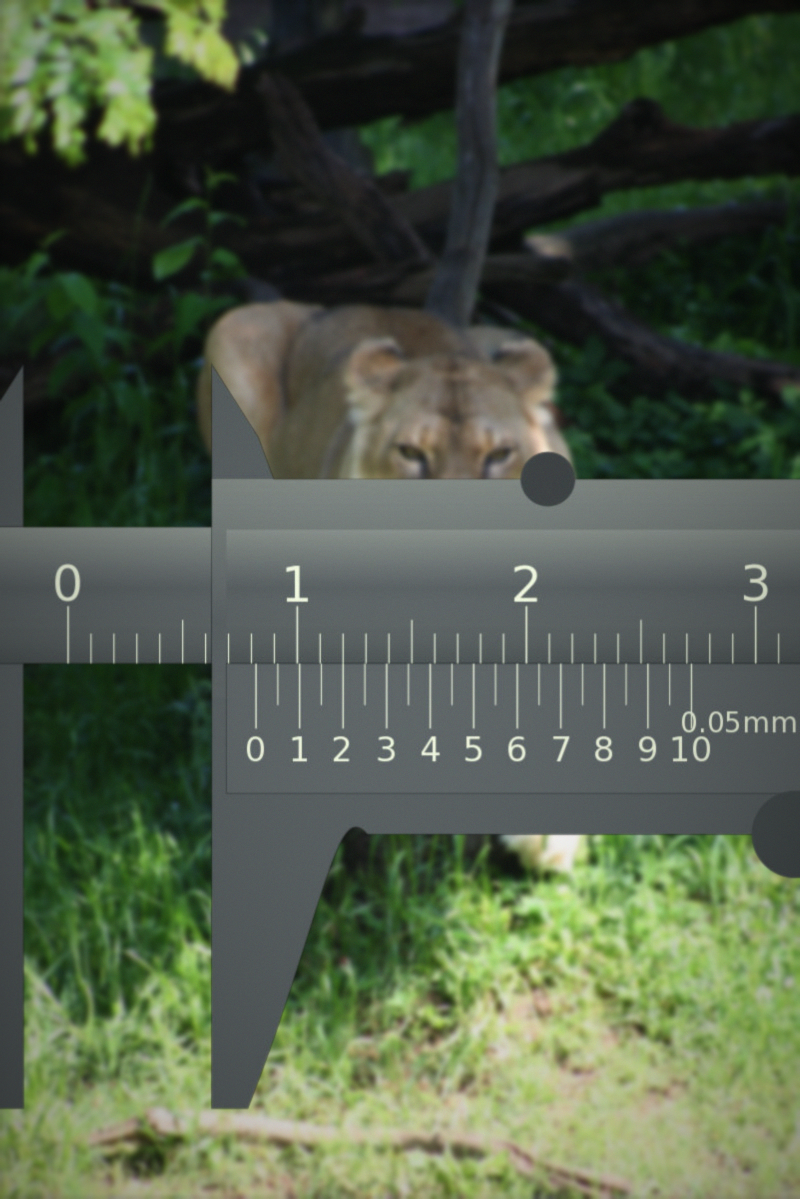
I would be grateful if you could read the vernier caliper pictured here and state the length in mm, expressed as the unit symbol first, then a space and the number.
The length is mm 8.2
